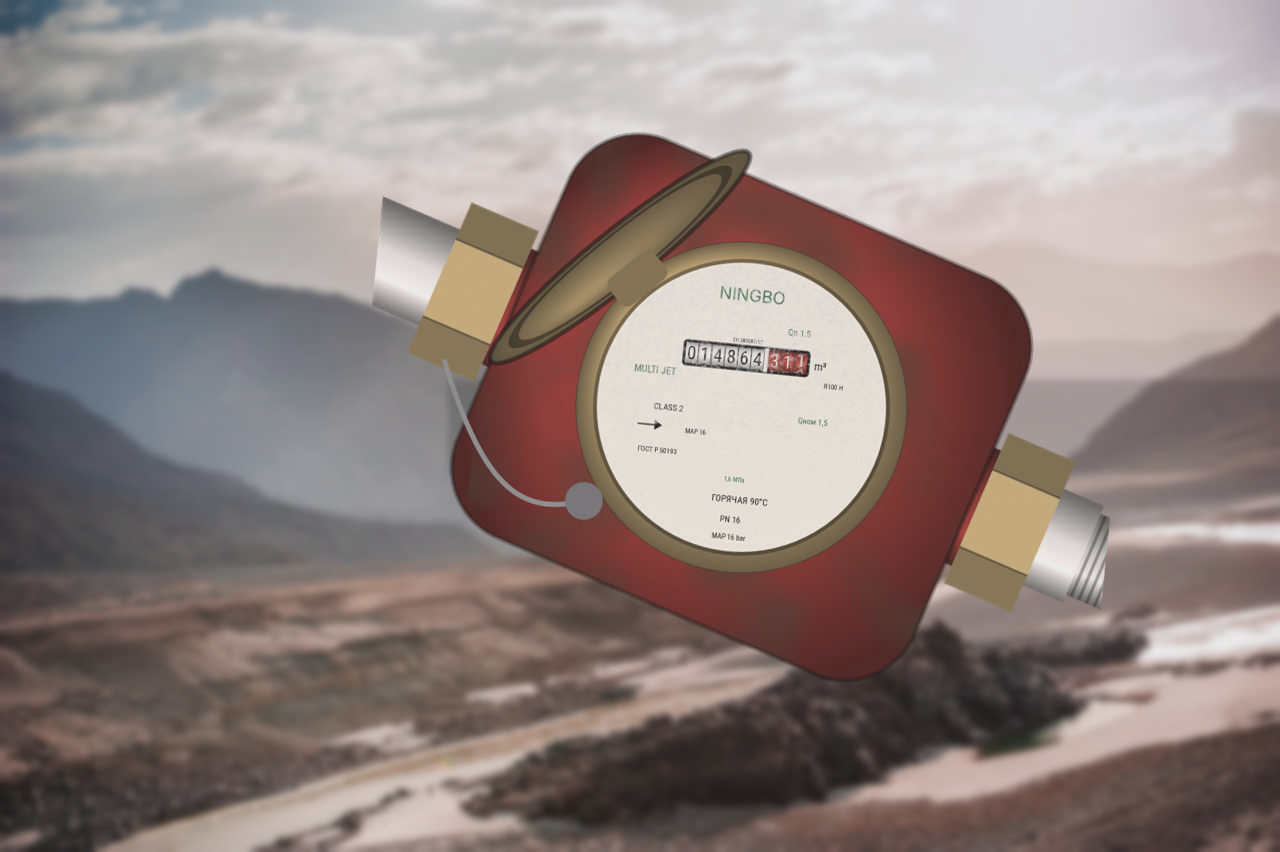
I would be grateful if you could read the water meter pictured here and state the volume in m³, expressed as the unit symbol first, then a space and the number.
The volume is m³ 14864.311
